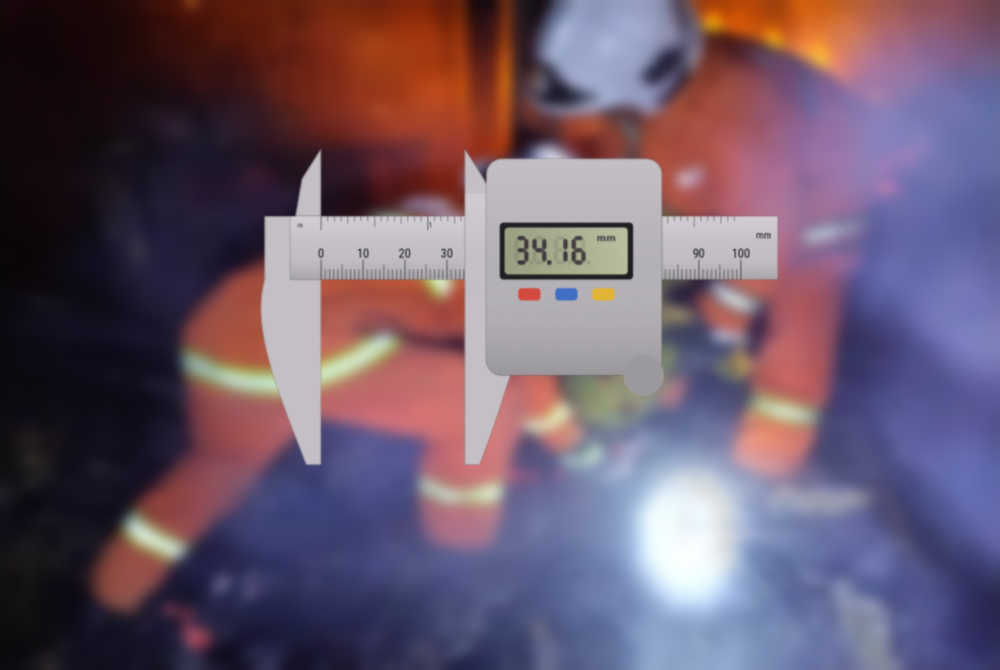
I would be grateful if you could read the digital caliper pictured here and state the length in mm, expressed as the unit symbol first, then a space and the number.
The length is mm 34.16
